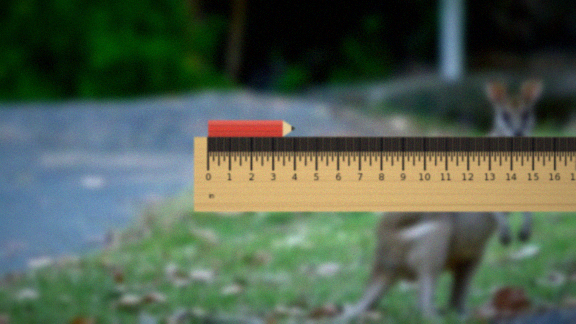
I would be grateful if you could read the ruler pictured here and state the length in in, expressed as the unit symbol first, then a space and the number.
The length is in 4
